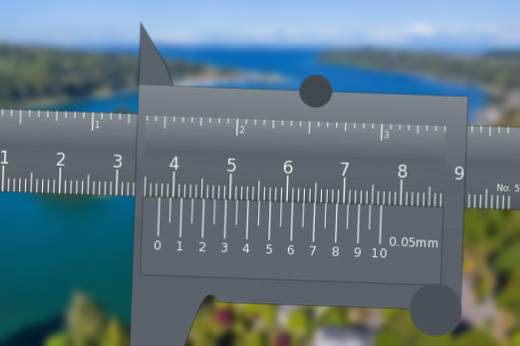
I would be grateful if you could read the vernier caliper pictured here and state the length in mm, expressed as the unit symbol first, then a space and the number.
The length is mm 37.6
